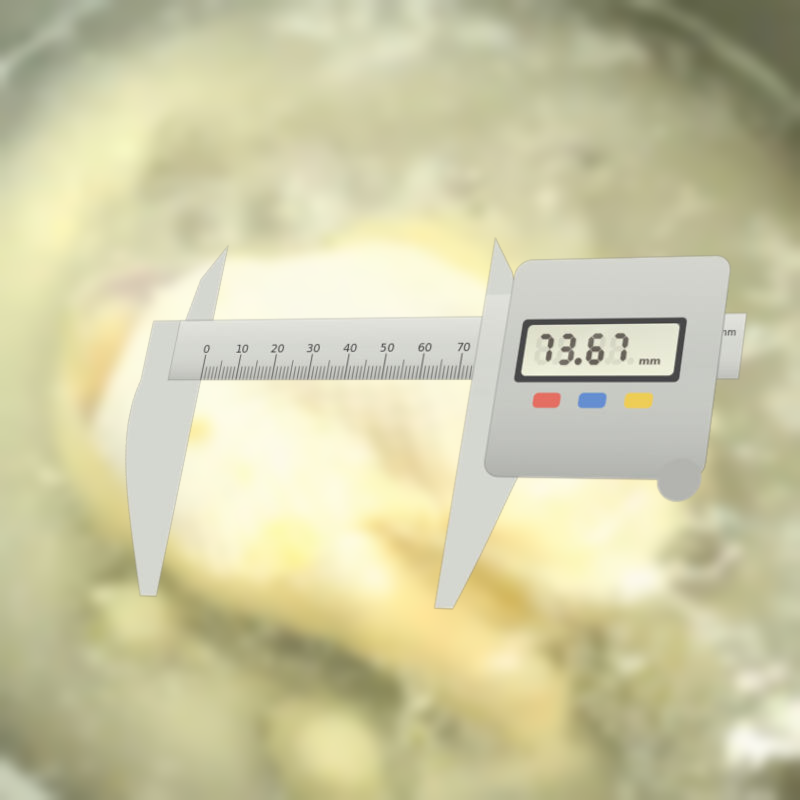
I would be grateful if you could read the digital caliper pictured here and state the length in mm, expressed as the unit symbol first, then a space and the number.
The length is mm 73.67
